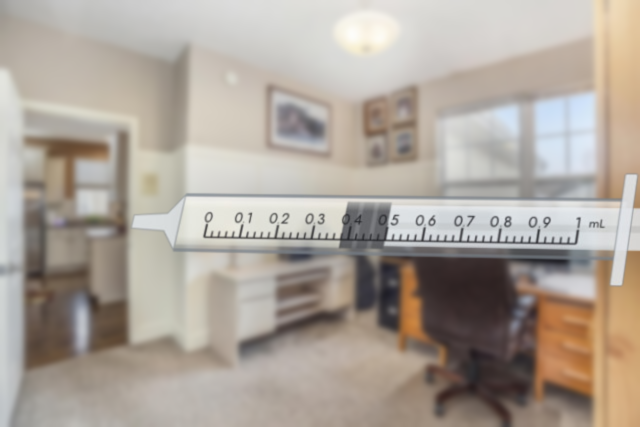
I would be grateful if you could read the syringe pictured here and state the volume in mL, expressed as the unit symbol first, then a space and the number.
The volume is mL 0.38
